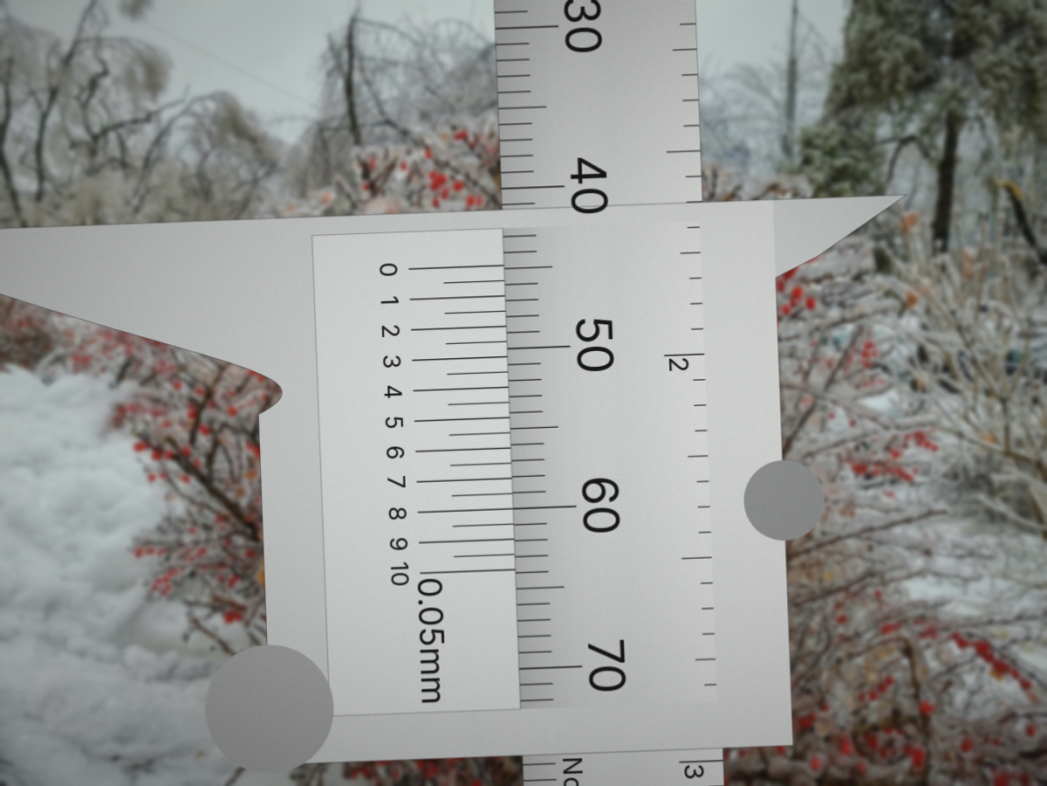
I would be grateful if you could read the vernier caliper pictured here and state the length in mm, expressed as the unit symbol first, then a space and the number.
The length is mm 44.8
